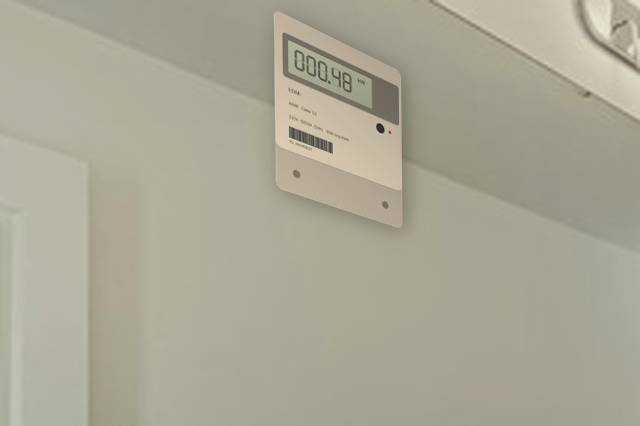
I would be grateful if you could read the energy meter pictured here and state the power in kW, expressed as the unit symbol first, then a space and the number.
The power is kW 0.48
